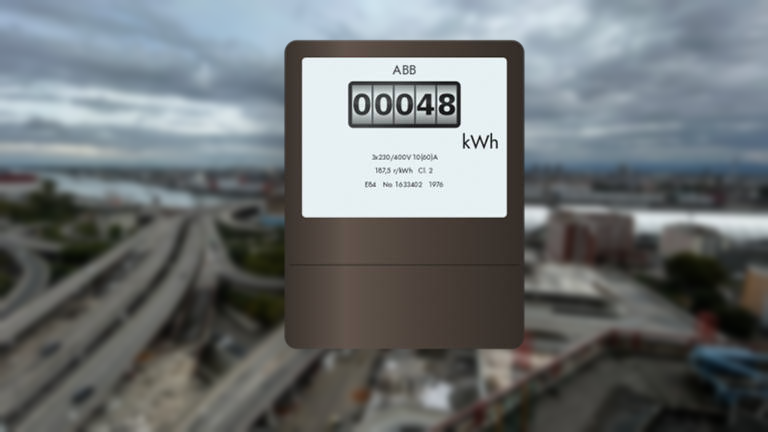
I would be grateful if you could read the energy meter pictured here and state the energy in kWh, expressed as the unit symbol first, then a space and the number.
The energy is kWh 48
